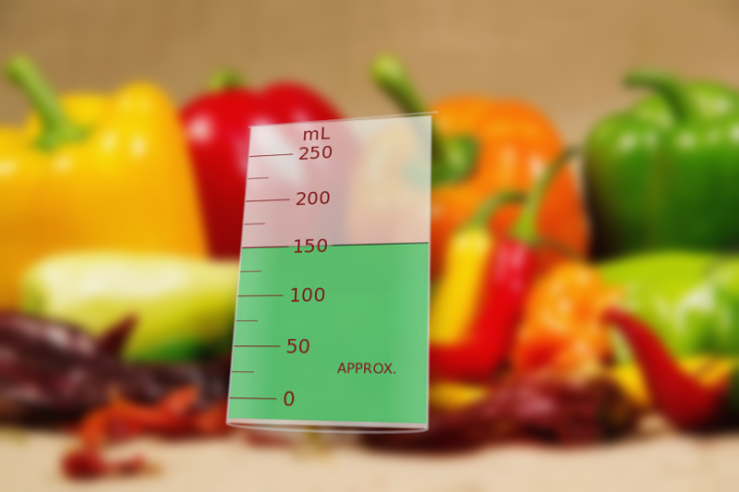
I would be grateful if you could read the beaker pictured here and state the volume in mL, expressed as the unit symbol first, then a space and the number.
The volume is mL 150
